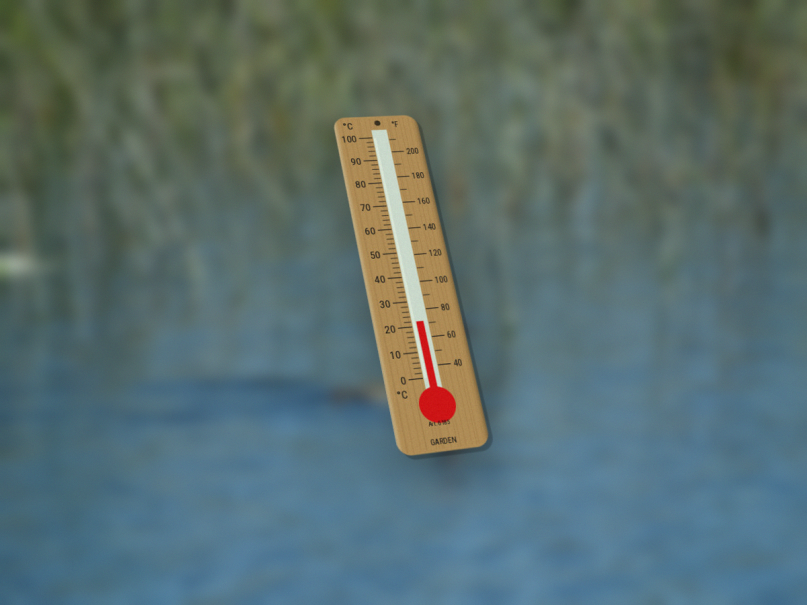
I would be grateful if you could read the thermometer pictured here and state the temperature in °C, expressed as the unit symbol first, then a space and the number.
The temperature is °C 22
